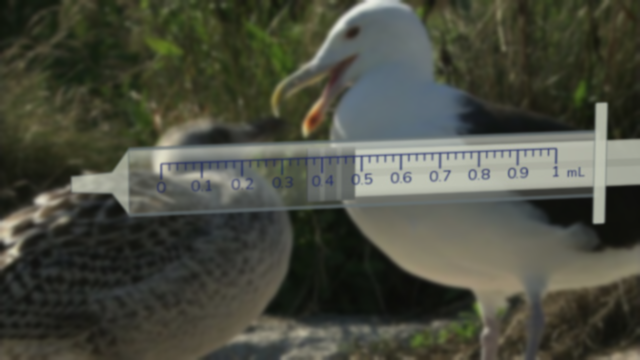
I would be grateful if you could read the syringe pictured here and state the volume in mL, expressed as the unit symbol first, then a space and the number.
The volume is mL 0.36
